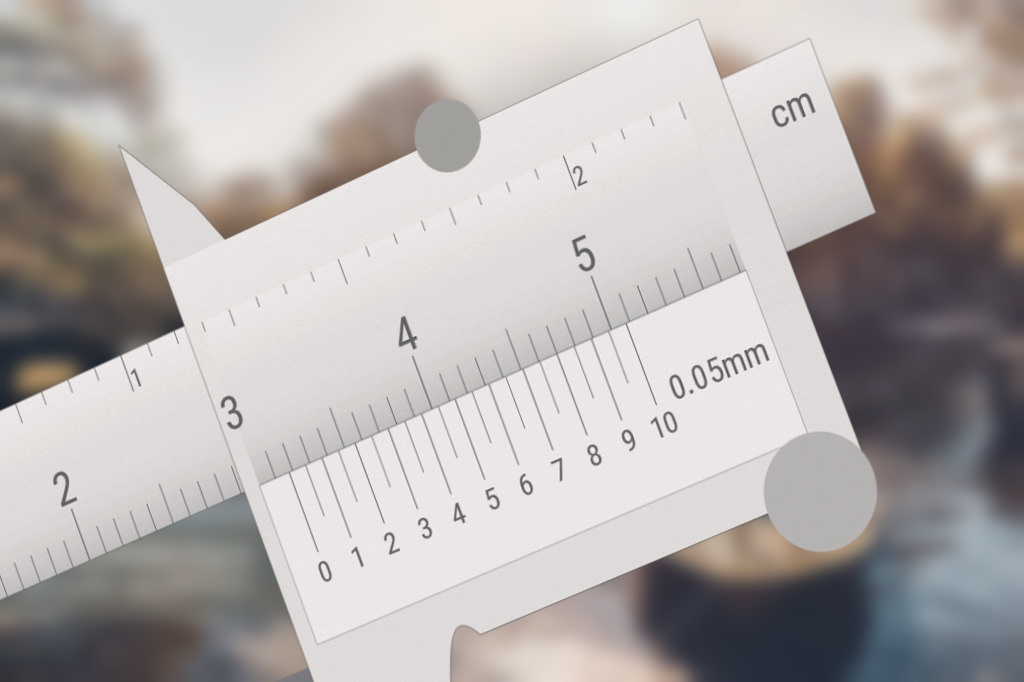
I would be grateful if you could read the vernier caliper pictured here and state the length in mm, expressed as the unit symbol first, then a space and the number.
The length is mm 31.8
